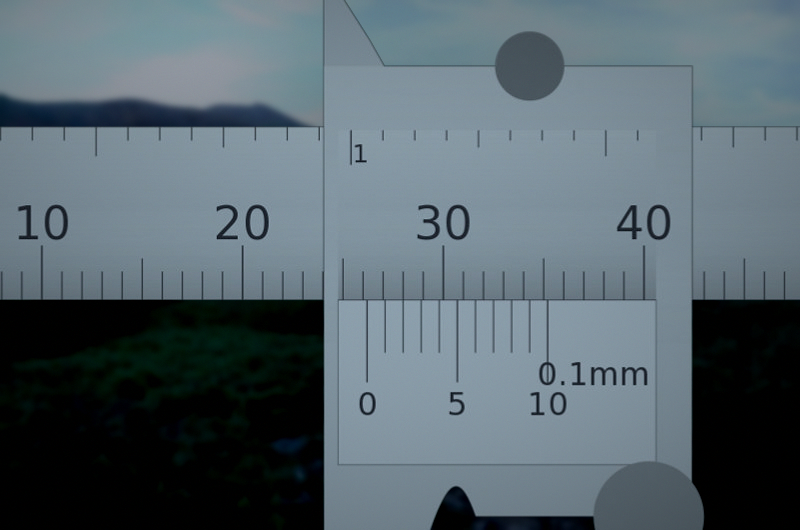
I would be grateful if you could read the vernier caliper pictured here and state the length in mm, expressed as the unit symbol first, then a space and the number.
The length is mm 26.2
